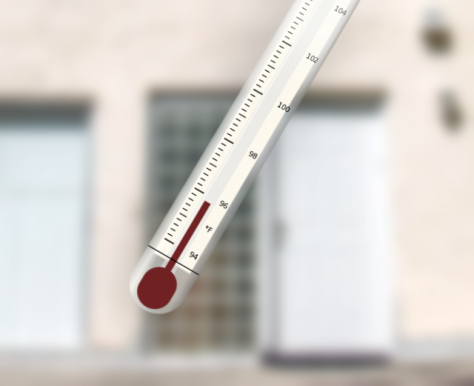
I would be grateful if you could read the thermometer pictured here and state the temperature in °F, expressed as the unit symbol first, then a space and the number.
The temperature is °F 95.8
